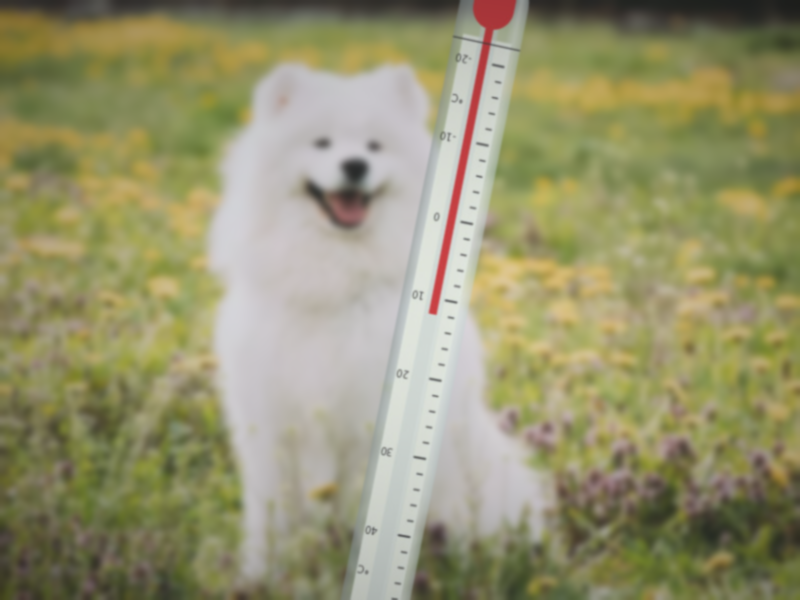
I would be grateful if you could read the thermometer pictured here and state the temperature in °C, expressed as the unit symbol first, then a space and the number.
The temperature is °C 12
